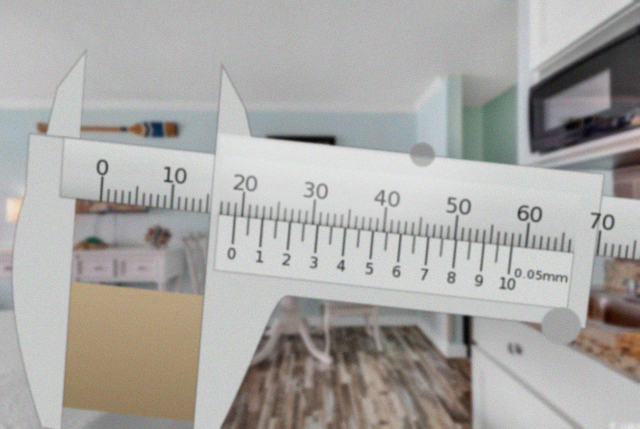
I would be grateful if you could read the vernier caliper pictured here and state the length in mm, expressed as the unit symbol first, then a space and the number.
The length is mm 19.0
